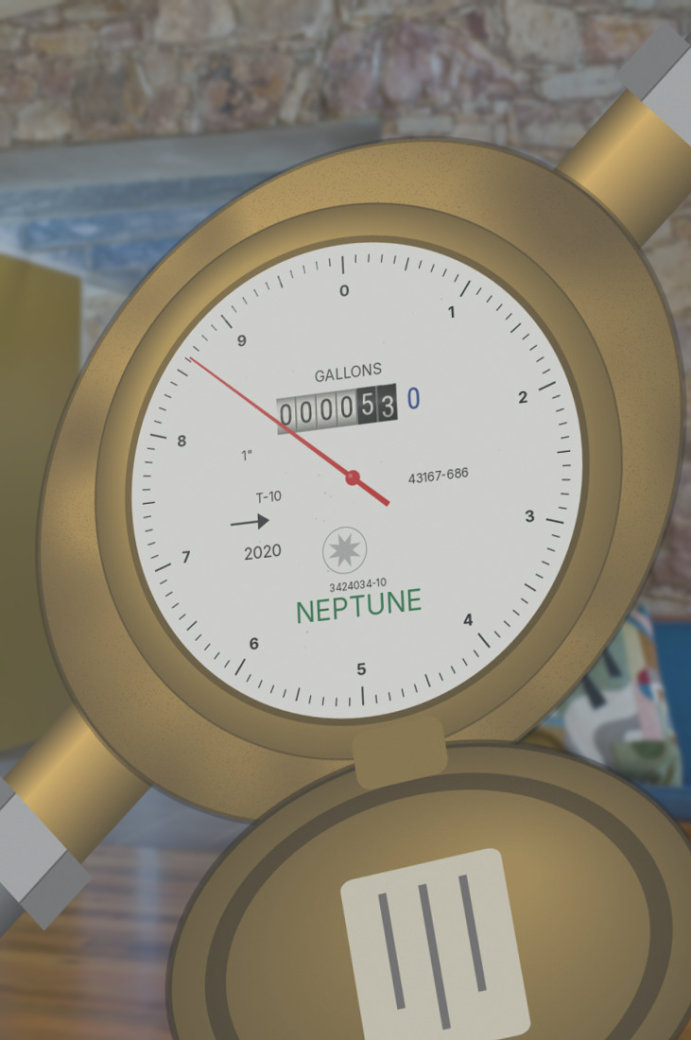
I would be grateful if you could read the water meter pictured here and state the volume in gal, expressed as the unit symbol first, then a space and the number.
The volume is gal 528.6
